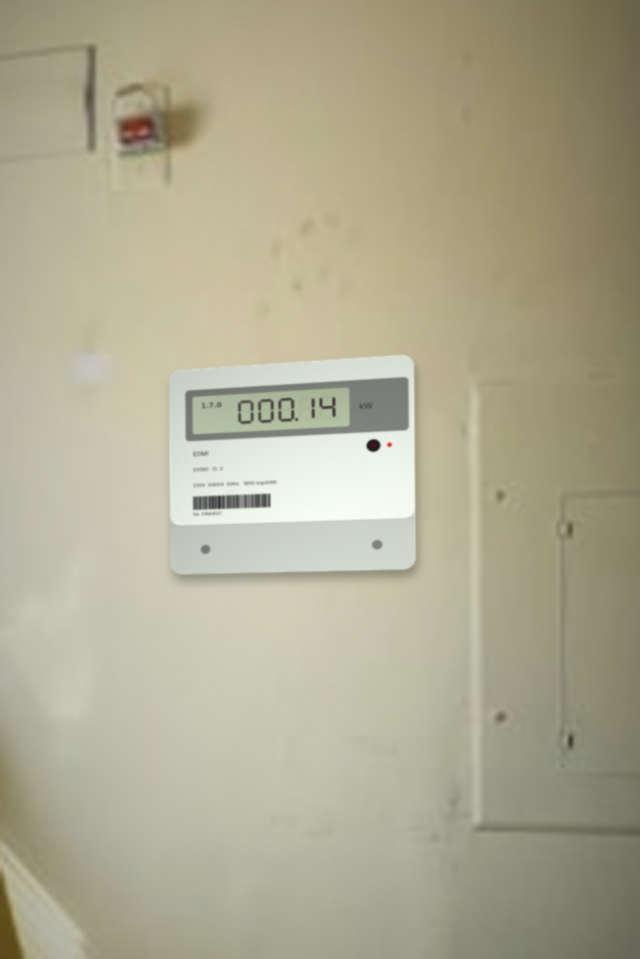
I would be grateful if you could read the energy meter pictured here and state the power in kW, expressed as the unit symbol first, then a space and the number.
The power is kW 0.14
